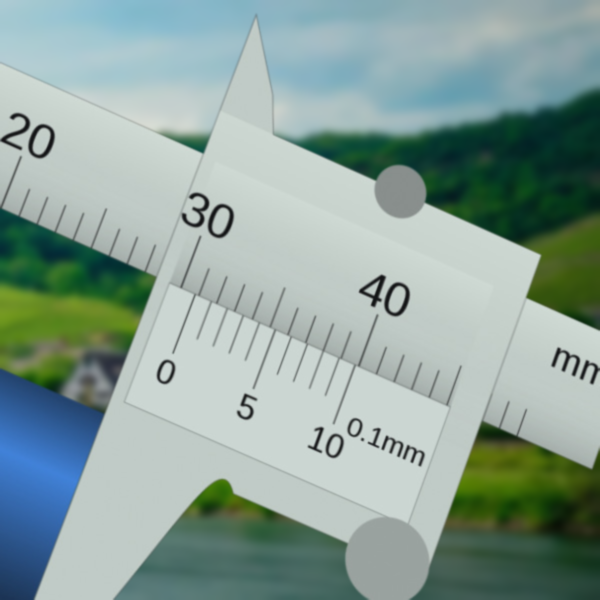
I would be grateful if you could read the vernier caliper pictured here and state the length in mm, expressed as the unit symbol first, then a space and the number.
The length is mm 30.8
